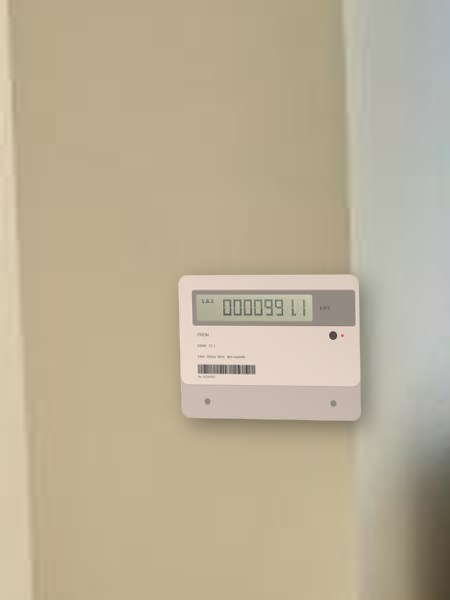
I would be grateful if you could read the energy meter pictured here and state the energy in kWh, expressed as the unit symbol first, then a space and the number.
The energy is kWh 991.1
